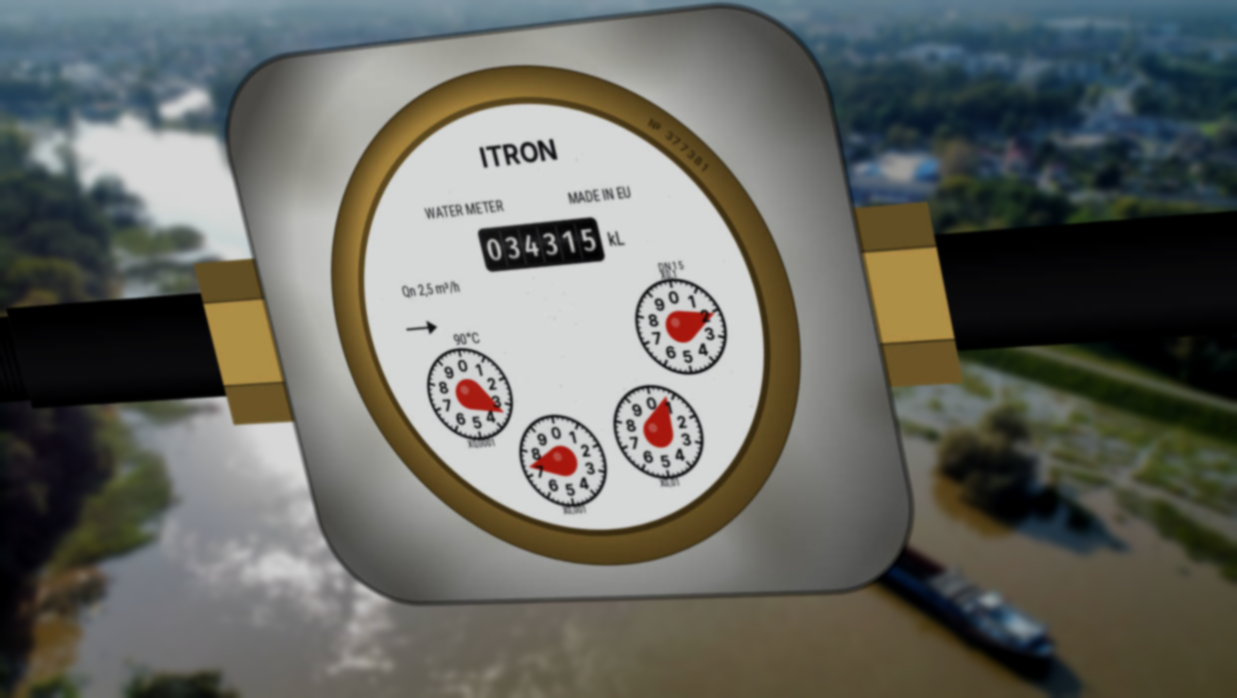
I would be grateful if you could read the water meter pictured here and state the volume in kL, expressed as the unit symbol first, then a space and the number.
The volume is kL 34315.2073
